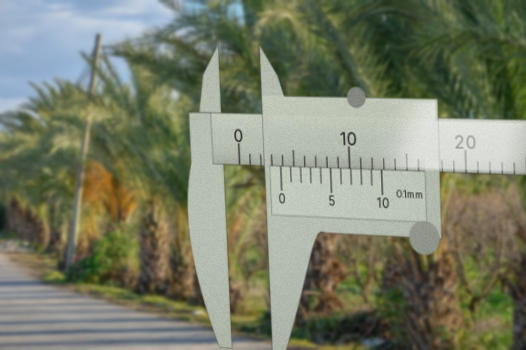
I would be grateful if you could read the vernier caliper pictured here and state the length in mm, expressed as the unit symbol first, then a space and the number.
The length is mm 3.8
